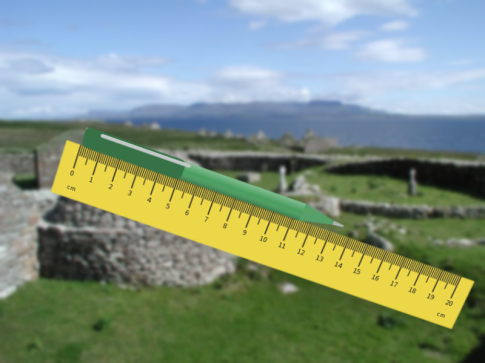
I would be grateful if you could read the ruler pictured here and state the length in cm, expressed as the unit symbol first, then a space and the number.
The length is cm 13.5
